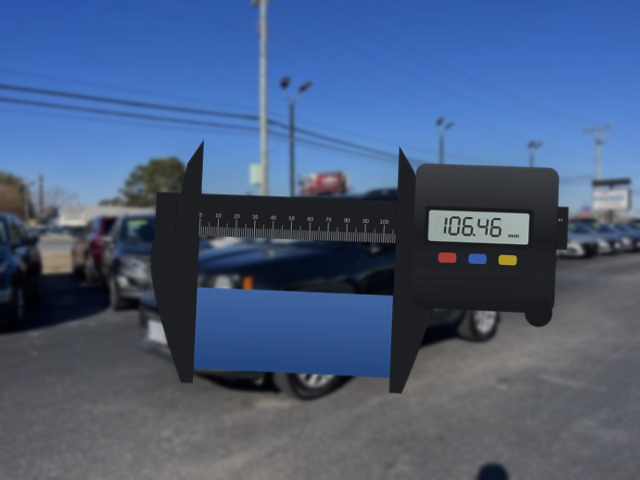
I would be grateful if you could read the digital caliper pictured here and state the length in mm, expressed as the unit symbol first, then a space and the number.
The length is mm 106.46
